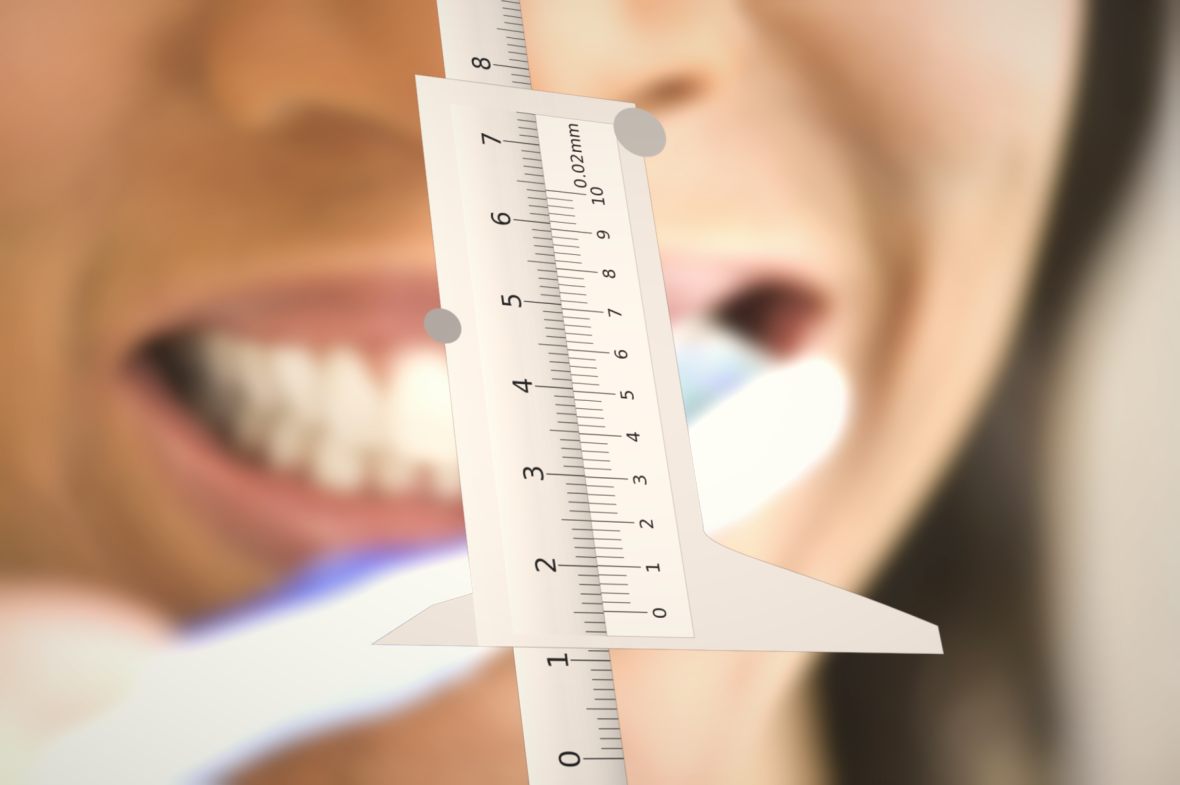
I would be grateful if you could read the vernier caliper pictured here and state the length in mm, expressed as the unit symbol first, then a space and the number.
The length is mm 15.2
